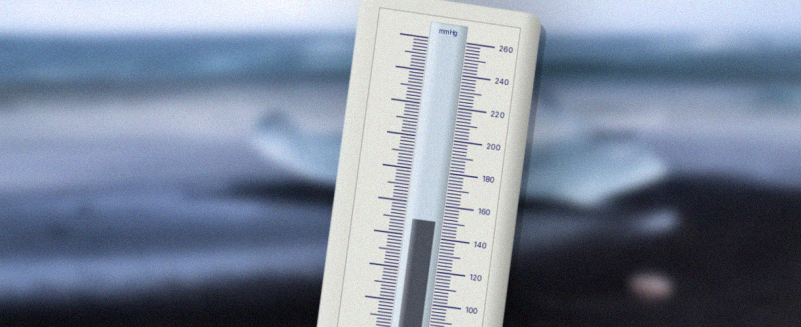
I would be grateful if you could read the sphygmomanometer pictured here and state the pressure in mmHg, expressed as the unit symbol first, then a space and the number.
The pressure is mmHg 150
